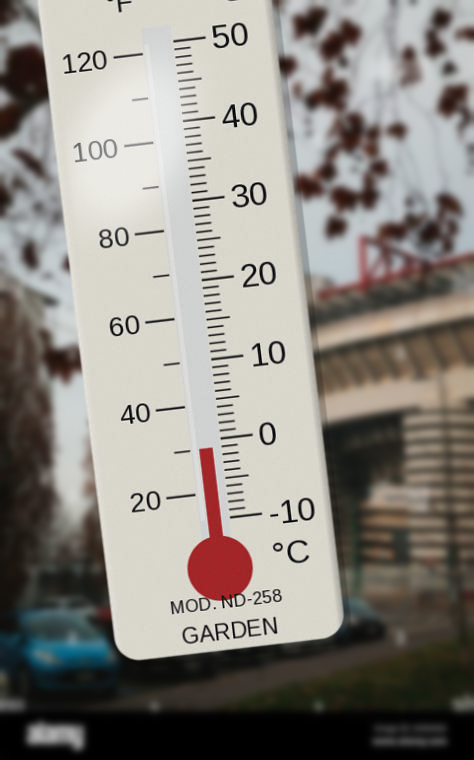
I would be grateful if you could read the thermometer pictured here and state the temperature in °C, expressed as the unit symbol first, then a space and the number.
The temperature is °C -1
